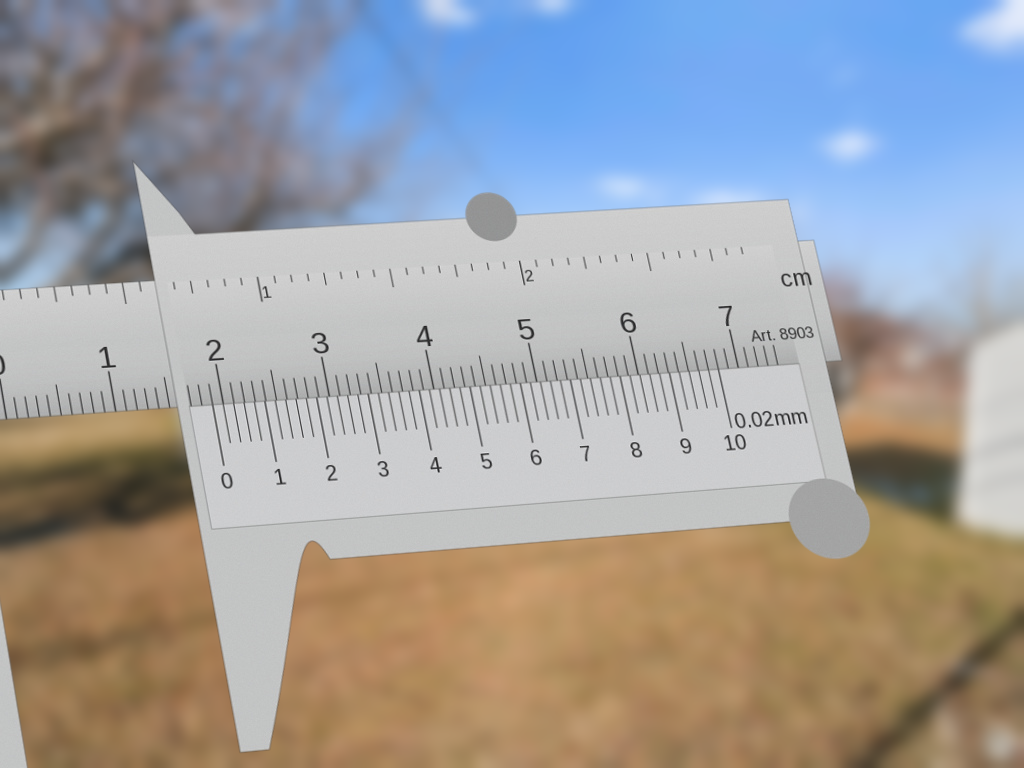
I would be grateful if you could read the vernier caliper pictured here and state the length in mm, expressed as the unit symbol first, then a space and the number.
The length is mm 19.0
